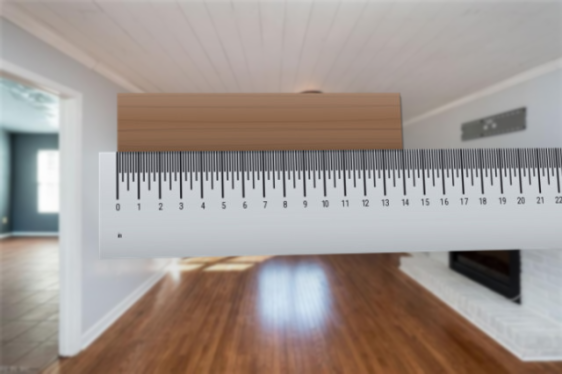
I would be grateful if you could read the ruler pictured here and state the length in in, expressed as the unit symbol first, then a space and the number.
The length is in 14
